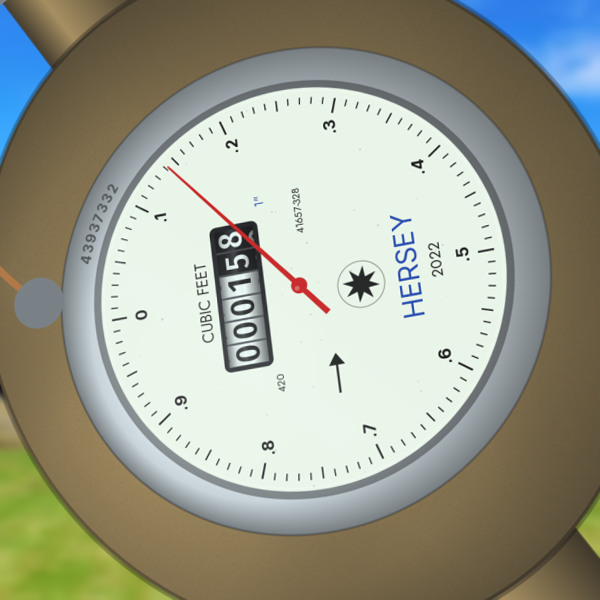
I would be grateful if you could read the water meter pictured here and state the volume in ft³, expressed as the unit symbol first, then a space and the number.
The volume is ft³ 158.14
